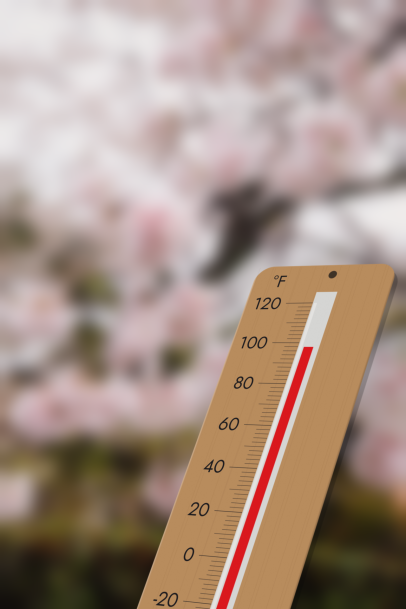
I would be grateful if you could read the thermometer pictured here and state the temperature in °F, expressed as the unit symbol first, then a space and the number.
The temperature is °F 98
